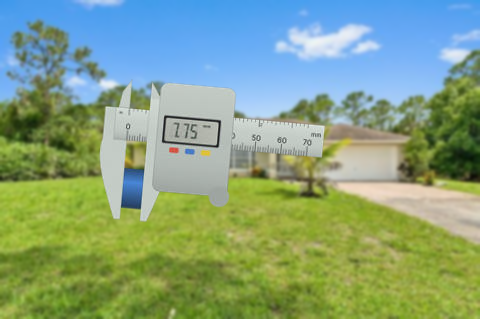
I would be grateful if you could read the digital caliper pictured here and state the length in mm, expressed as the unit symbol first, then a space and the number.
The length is mm 7.75
